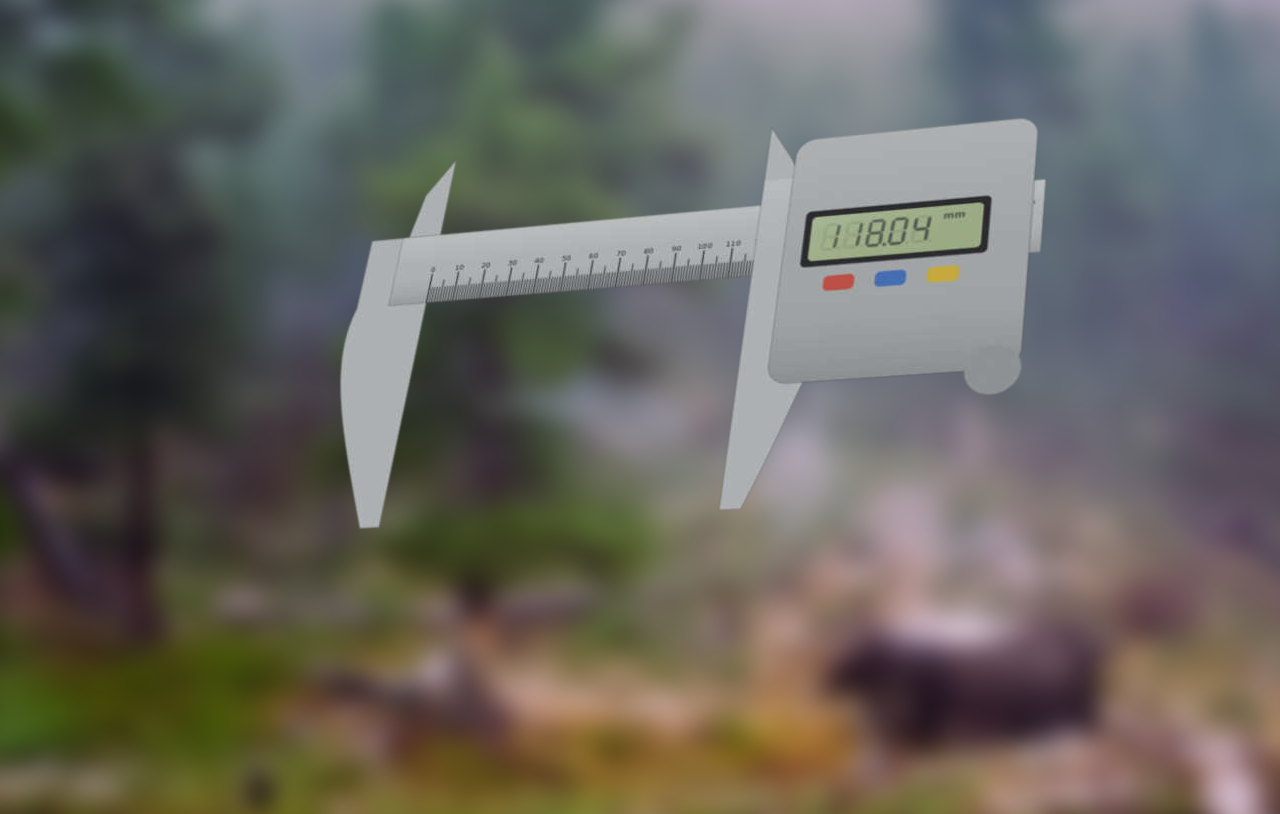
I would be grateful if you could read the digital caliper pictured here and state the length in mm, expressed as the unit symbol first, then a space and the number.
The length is mm 118.04
